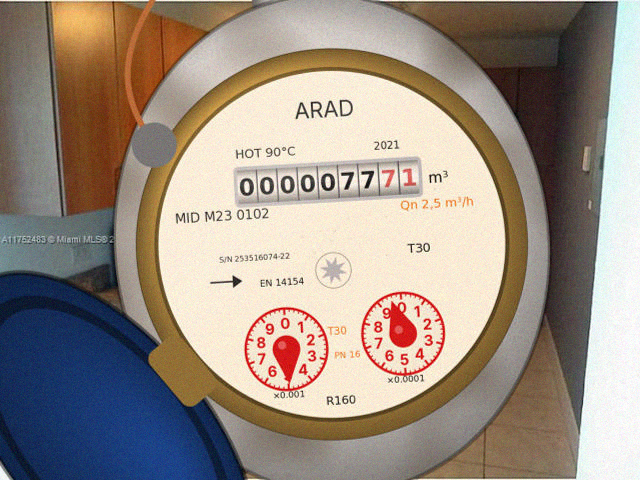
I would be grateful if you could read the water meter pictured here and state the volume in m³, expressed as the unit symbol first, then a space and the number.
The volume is m³ 77.7149
